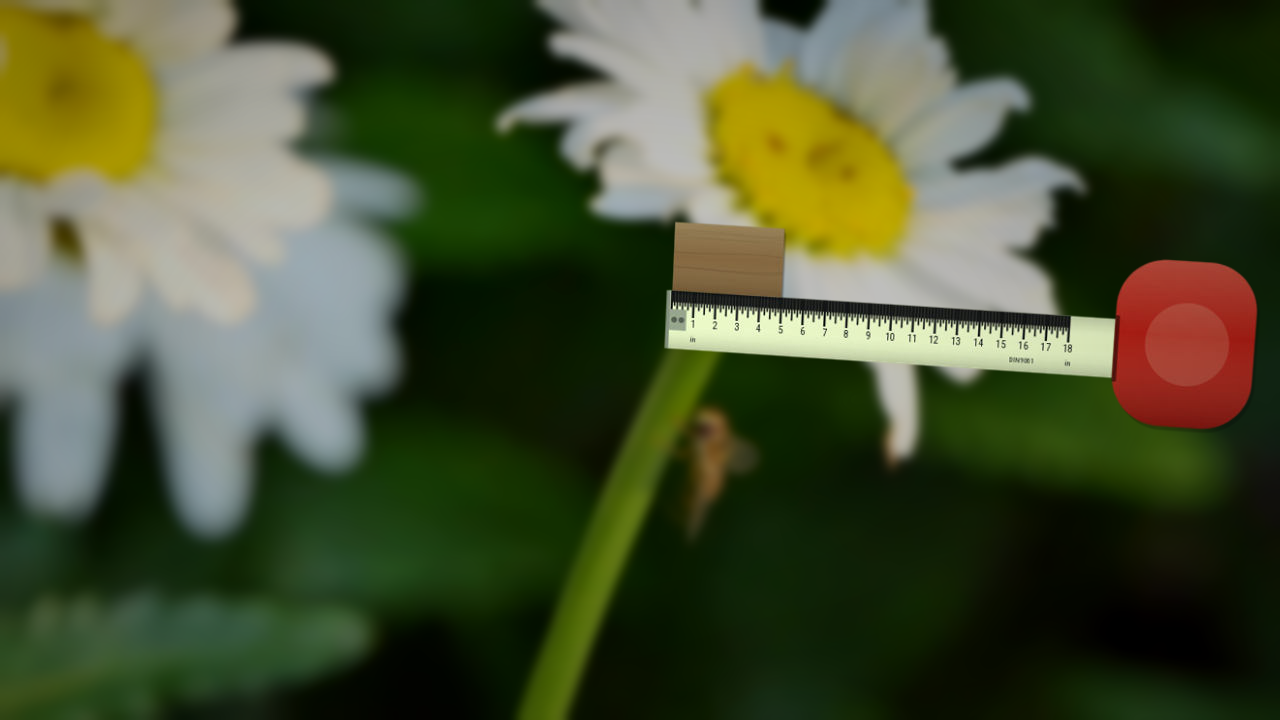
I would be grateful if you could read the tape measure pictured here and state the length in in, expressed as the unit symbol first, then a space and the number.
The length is in 5
